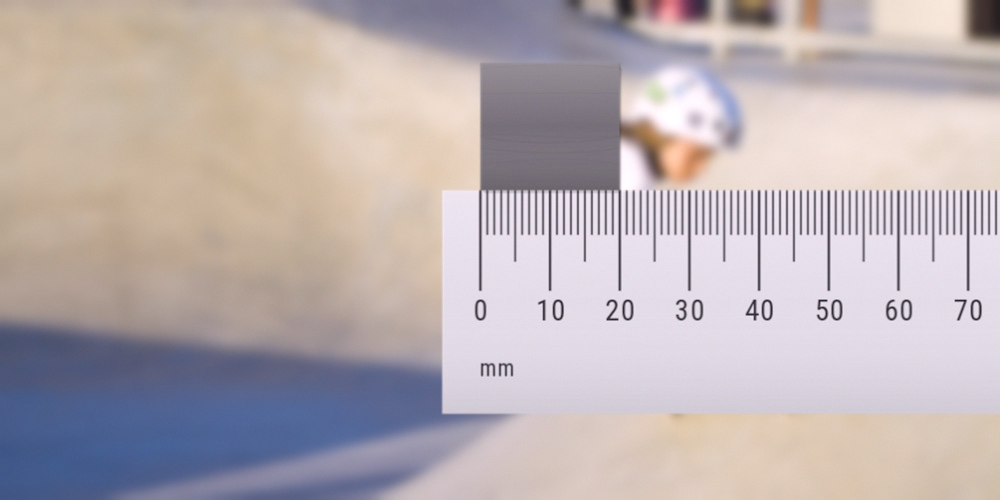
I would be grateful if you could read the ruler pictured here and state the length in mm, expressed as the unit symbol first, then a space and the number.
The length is mm 20
